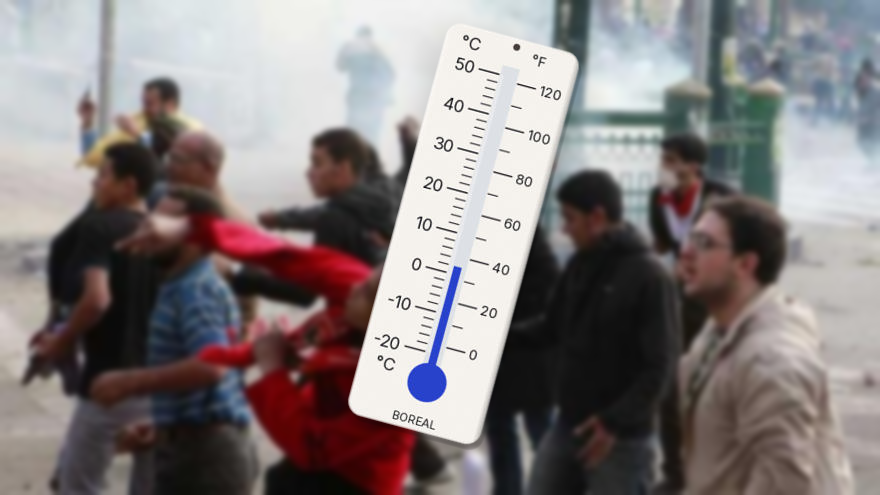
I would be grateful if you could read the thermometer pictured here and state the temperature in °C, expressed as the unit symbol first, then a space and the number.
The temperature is °C 2
